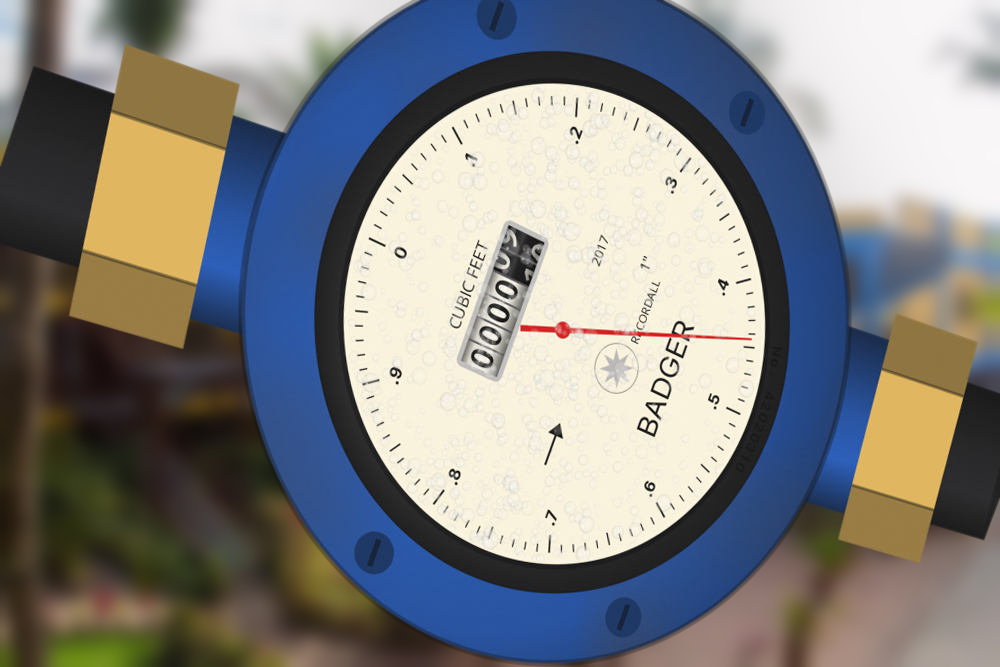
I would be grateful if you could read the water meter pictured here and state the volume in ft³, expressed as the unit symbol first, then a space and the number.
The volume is ft³ 9.44
